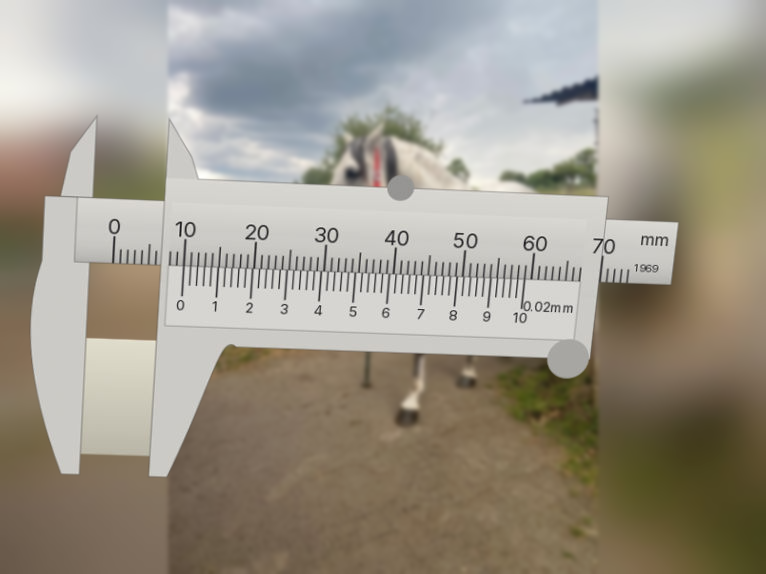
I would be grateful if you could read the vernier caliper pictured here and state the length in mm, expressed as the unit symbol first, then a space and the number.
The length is mm 10.0
